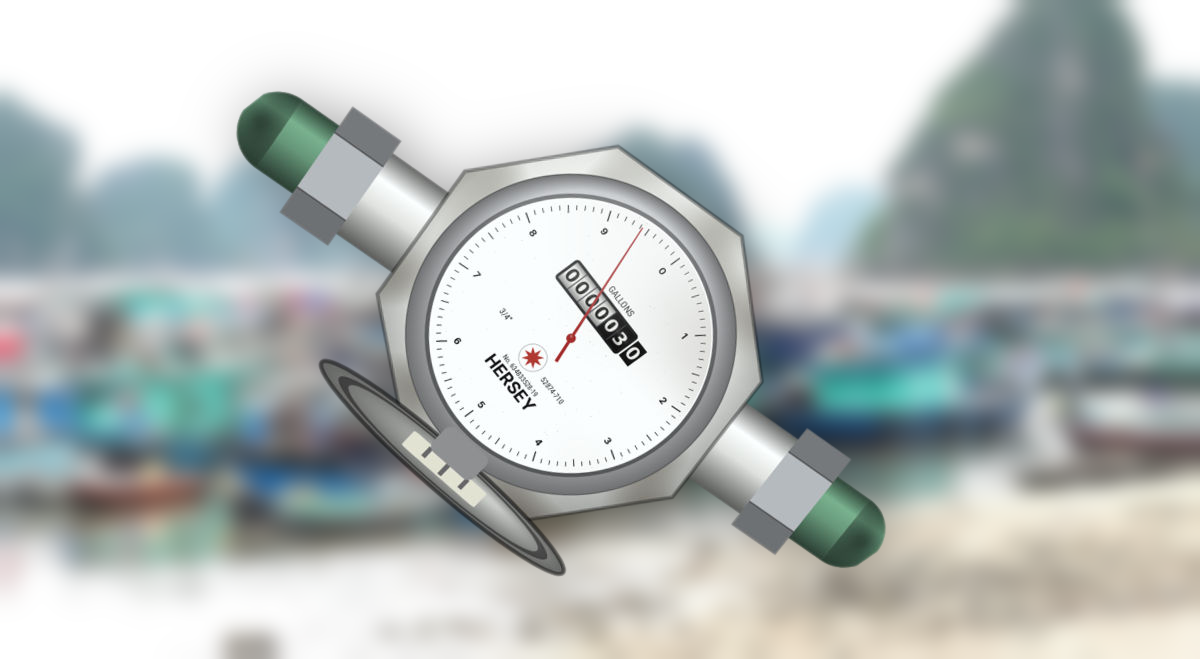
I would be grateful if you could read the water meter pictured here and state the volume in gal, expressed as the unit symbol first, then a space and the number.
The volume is gal 29.4
